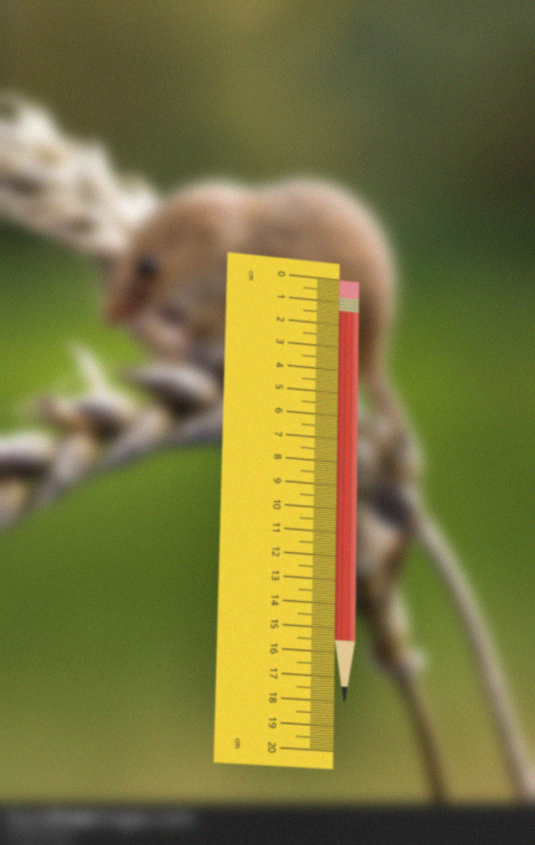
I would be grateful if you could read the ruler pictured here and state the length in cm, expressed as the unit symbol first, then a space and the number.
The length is cm 18
